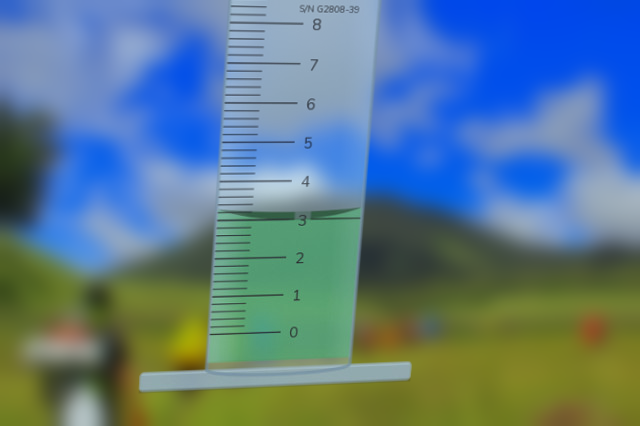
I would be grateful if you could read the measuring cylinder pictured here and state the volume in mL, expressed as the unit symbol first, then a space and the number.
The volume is mL 3
